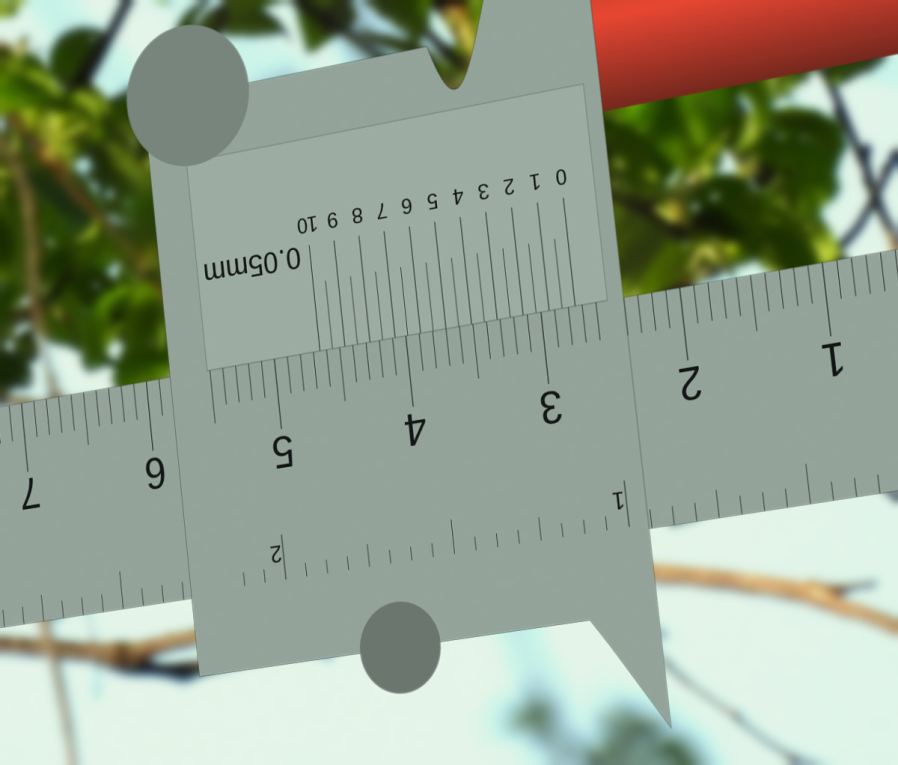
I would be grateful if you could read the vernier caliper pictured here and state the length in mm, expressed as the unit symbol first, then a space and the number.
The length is mm 27.5
